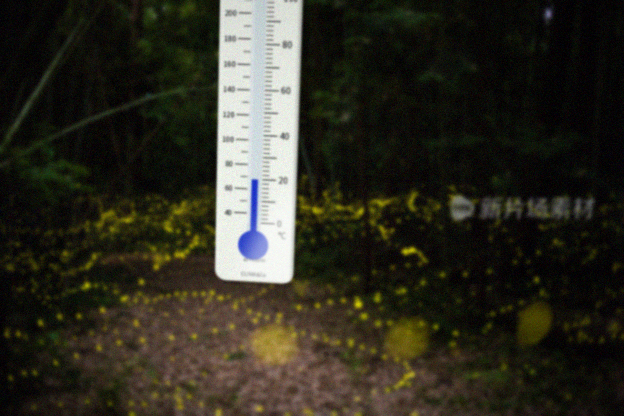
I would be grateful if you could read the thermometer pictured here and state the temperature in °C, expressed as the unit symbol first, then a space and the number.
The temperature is °C 20
